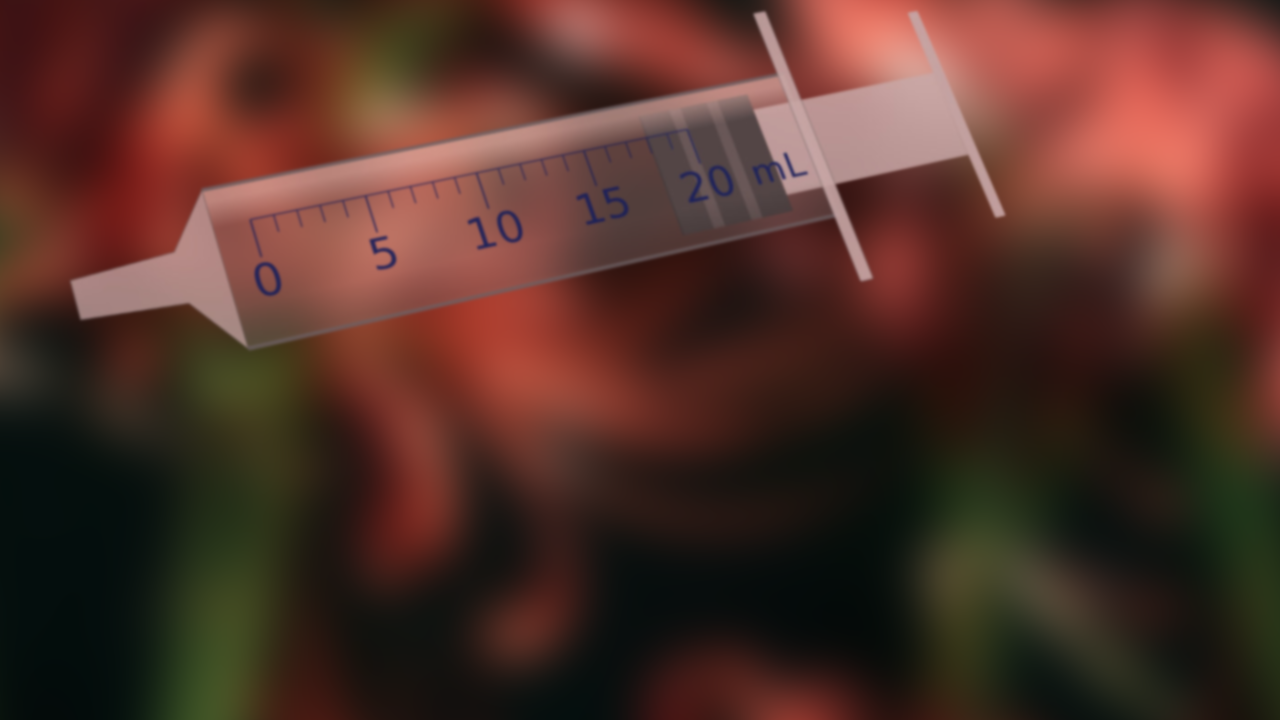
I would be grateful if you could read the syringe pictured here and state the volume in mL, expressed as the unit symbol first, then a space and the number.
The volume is mL 18
